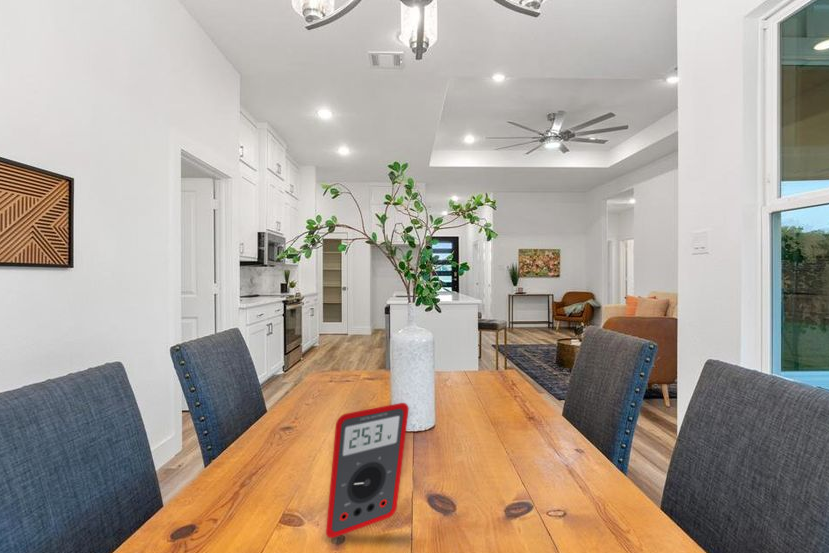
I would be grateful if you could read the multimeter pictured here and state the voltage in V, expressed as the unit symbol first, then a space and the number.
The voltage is V 253
